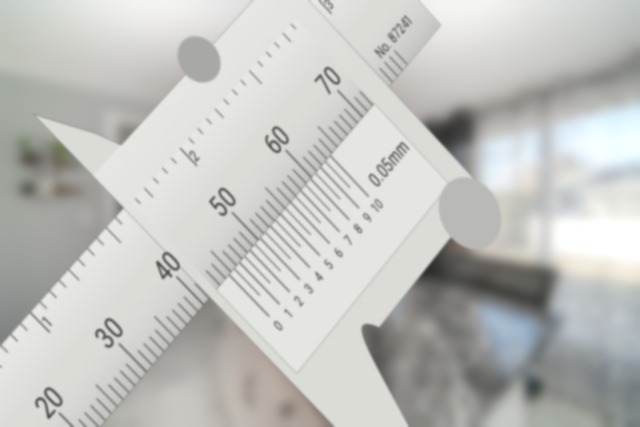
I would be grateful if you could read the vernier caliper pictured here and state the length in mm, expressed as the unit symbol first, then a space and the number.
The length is mm 44.6
